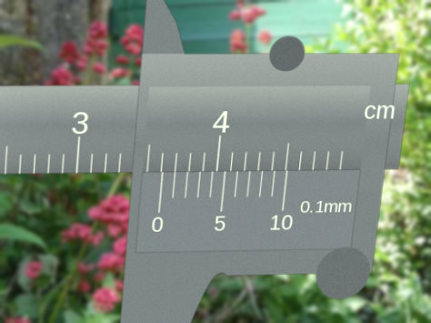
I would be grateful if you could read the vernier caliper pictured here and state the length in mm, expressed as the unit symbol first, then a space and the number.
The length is mm 36.1
